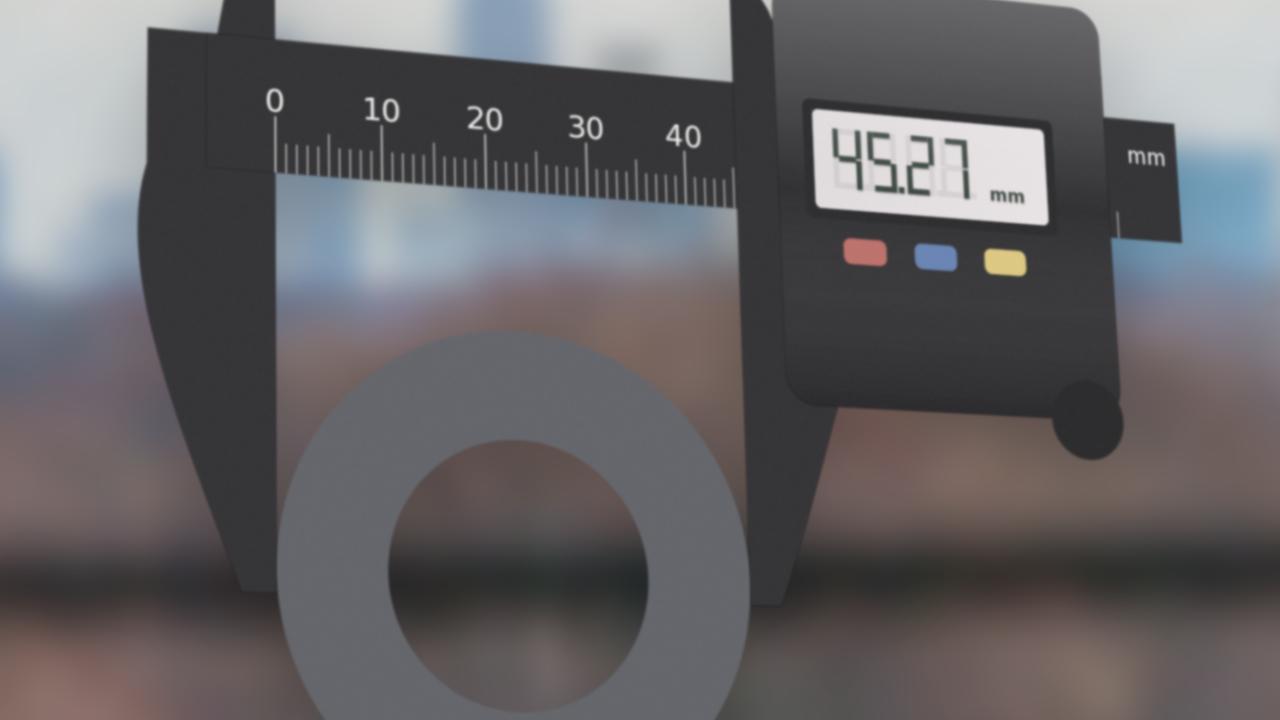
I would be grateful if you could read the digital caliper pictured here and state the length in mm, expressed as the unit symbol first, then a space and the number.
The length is mm 45.27
